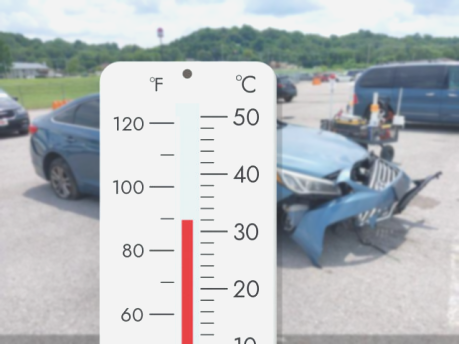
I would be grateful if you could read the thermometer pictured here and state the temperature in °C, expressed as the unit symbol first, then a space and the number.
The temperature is °C 32
